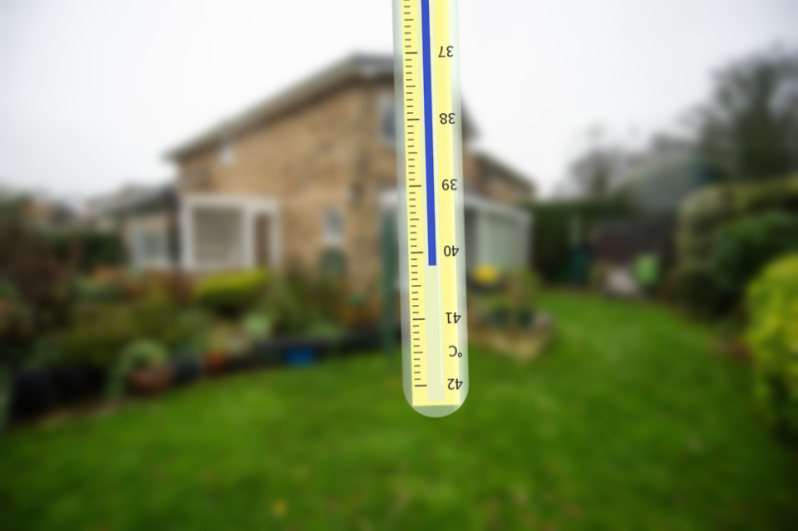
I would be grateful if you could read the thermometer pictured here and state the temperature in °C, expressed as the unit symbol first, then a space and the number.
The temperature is °C 40.2
